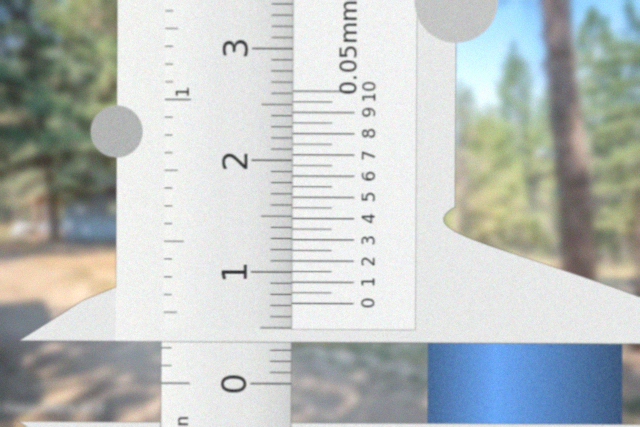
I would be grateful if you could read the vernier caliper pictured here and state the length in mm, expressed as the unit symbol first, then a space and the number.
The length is mm 7.2
